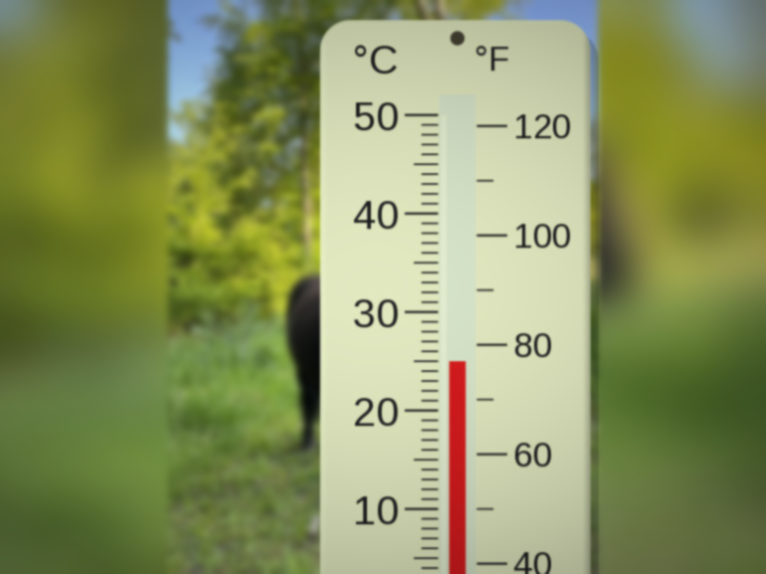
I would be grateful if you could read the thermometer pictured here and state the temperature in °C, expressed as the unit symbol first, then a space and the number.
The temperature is °C 25
